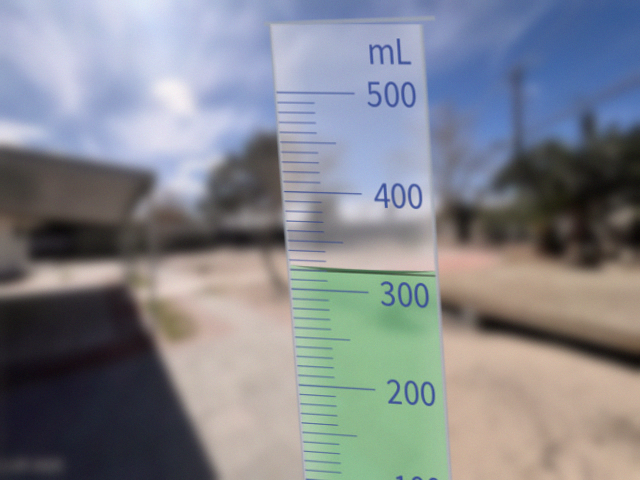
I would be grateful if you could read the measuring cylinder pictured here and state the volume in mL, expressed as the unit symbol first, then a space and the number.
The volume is mL 320
